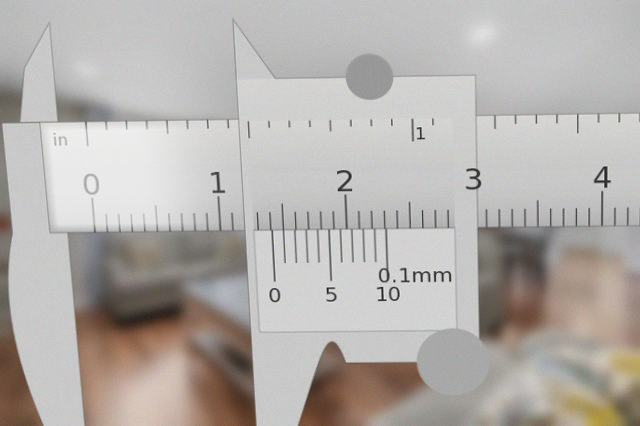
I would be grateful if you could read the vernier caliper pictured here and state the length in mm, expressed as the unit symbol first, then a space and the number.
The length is mm 14.1
